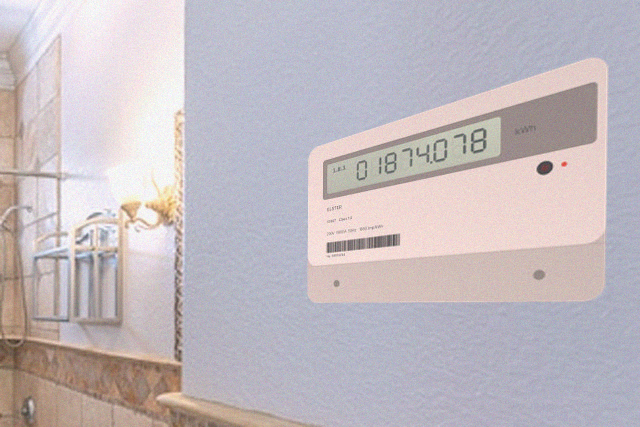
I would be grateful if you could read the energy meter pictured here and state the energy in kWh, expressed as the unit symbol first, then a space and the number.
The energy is kWh 1874.078
